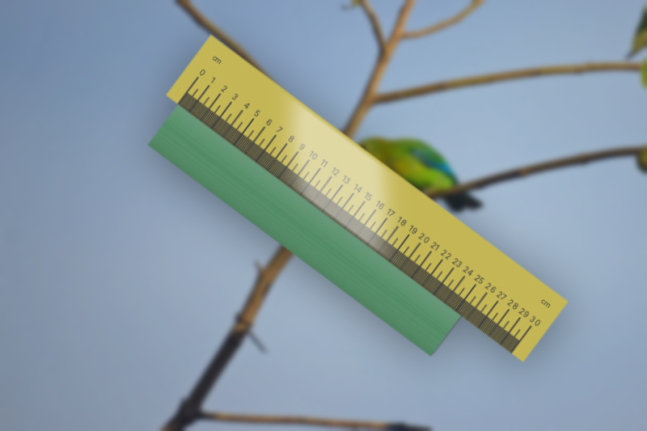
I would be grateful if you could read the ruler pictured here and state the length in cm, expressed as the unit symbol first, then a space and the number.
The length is cm 25.5
